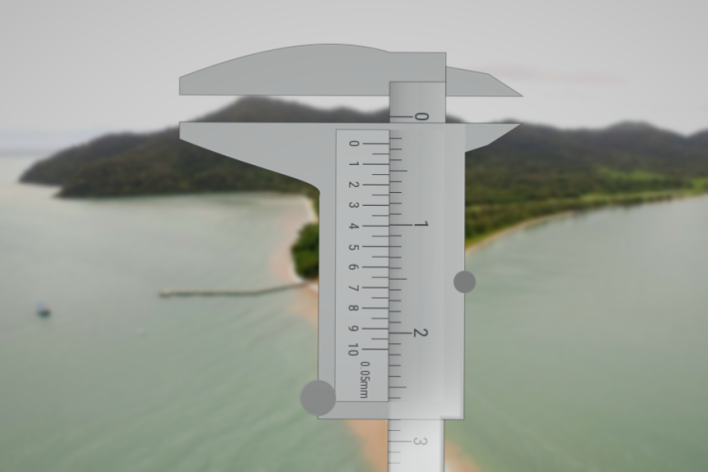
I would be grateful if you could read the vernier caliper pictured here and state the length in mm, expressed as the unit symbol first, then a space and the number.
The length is mm 2.5
